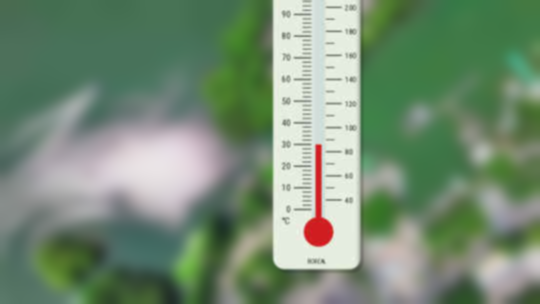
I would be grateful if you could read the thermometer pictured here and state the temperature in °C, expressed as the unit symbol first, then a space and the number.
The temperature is °C 30
